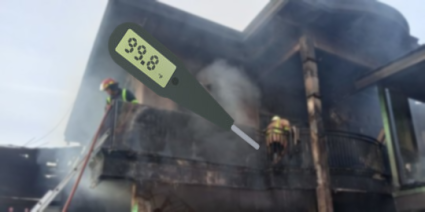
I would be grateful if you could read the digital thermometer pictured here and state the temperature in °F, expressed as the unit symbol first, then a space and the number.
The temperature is °F 99.8
